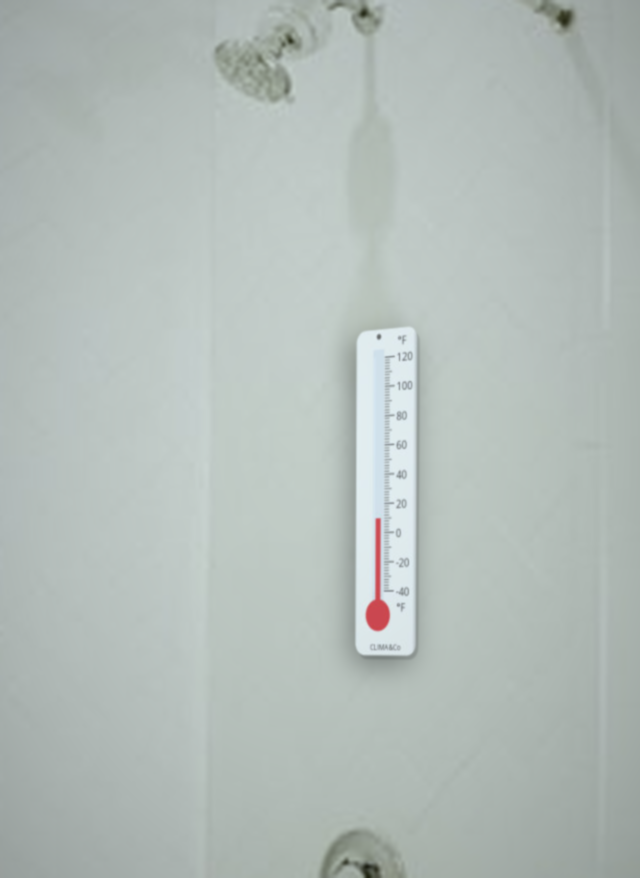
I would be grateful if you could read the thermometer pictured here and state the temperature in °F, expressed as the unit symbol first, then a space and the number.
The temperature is °F 10
